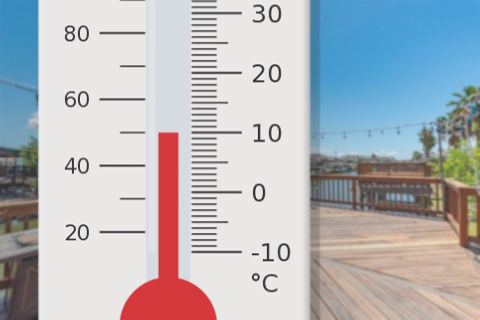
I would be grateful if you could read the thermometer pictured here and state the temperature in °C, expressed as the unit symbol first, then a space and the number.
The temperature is °C 10
